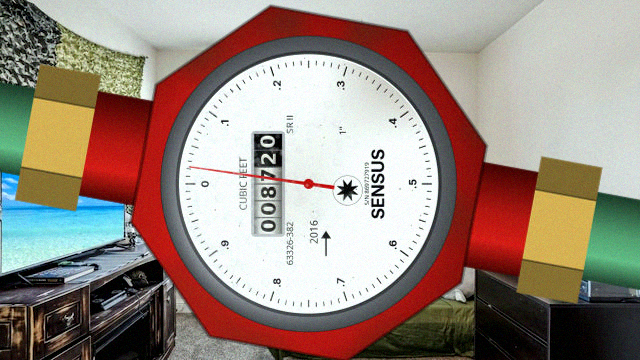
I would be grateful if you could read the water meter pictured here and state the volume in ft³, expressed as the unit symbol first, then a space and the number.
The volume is ft³ 8720.02
